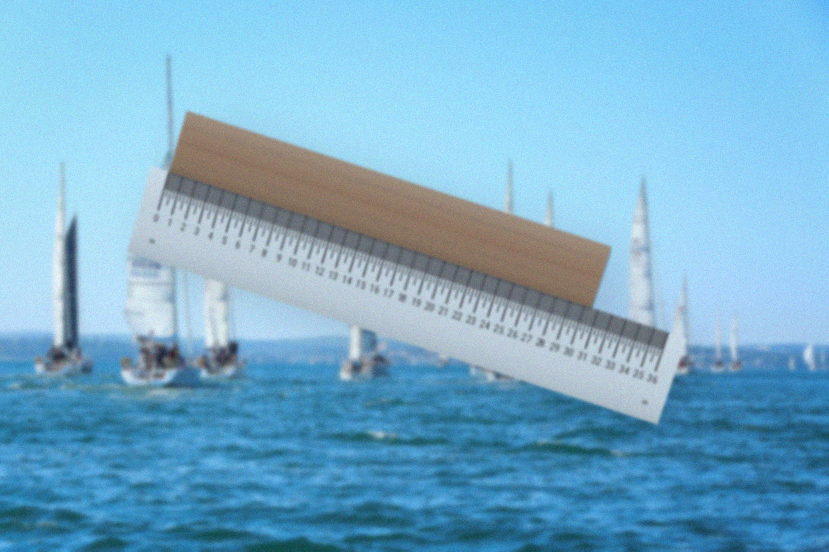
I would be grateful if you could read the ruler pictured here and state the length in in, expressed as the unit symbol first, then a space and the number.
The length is in 30.5
